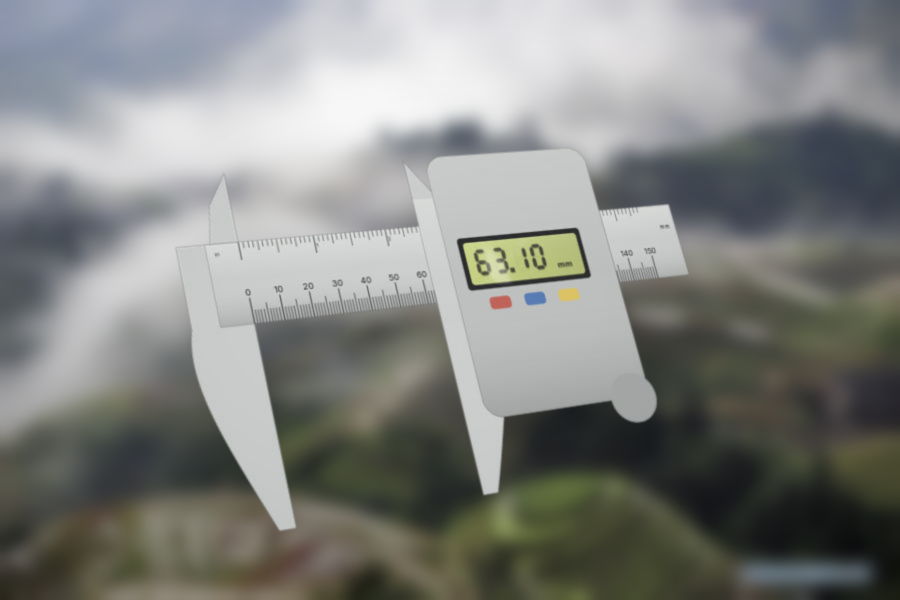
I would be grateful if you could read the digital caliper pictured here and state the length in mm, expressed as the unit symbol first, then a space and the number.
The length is mm 63.10
